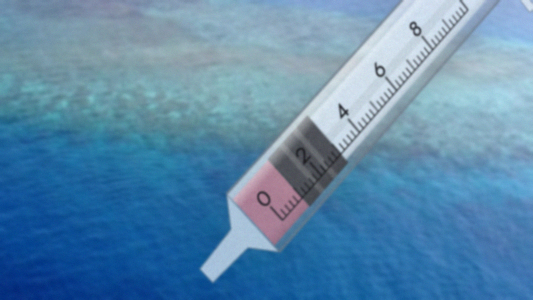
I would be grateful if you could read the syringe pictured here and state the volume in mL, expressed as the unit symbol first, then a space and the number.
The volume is mL 1
